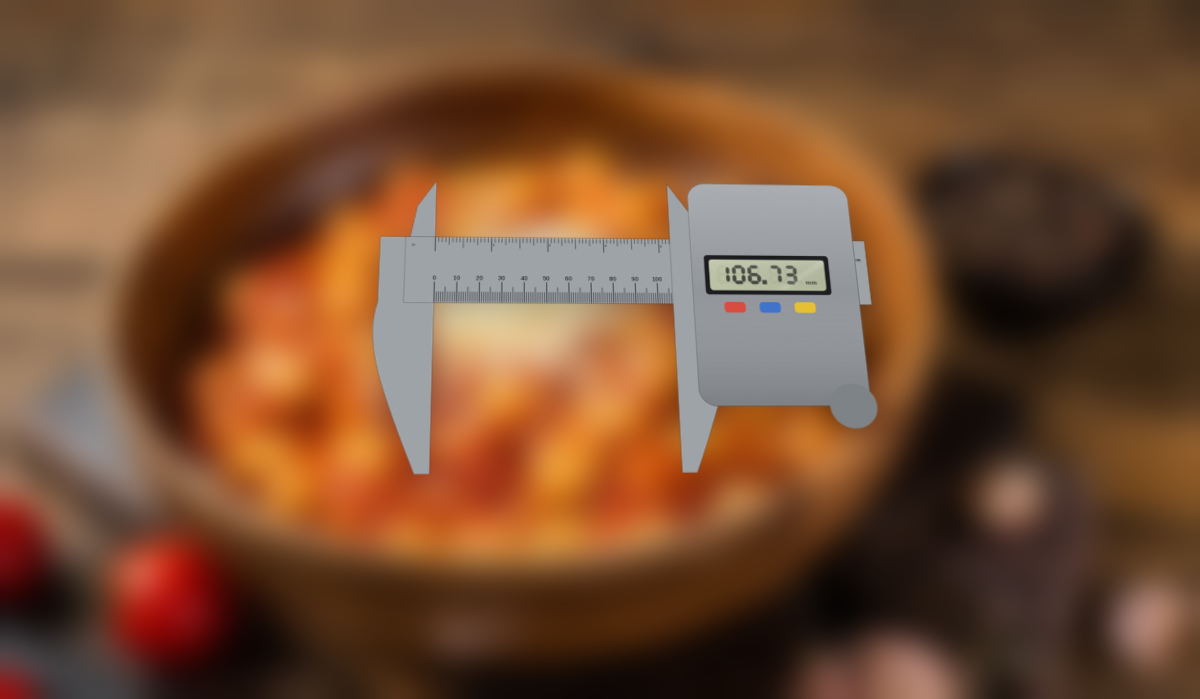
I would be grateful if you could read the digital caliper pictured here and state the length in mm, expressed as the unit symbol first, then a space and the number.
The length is mm 106.73
